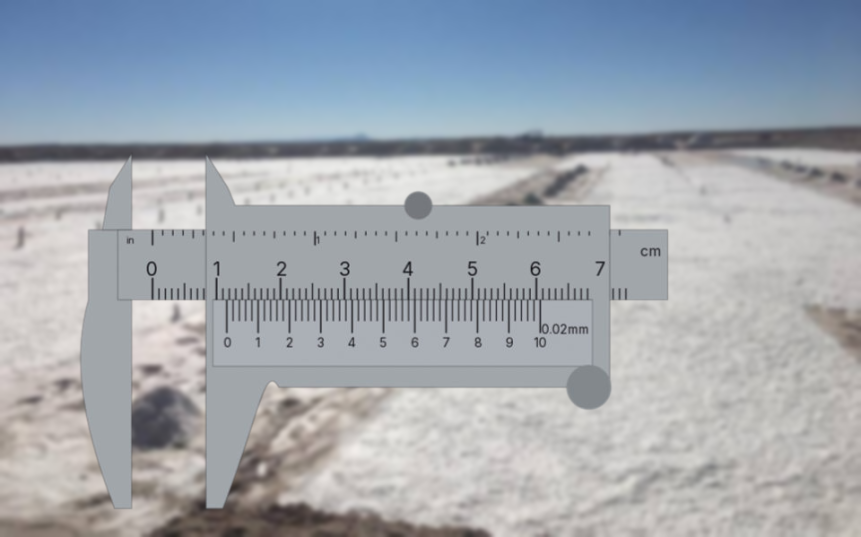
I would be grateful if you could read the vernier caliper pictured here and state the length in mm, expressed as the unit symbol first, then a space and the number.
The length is mm 11.6
